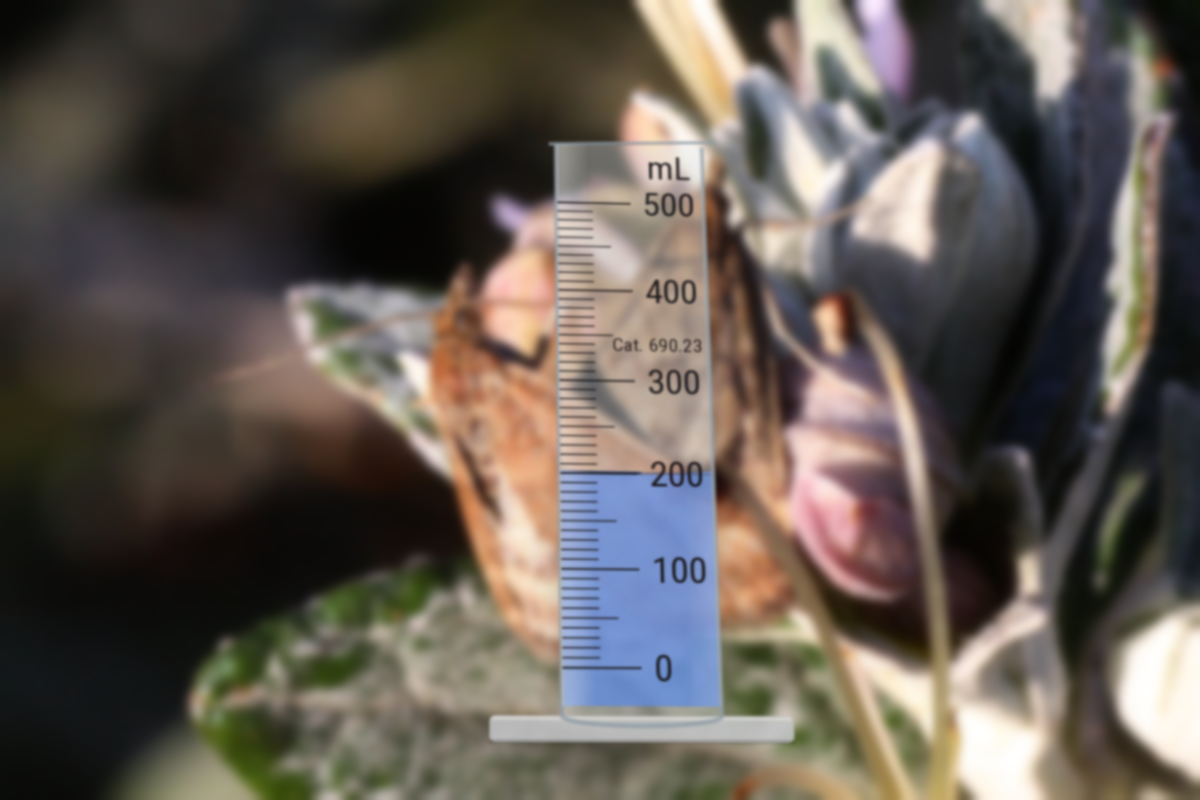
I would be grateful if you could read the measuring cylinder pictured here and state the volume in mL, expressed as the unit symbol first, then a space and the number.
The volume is mL 200
